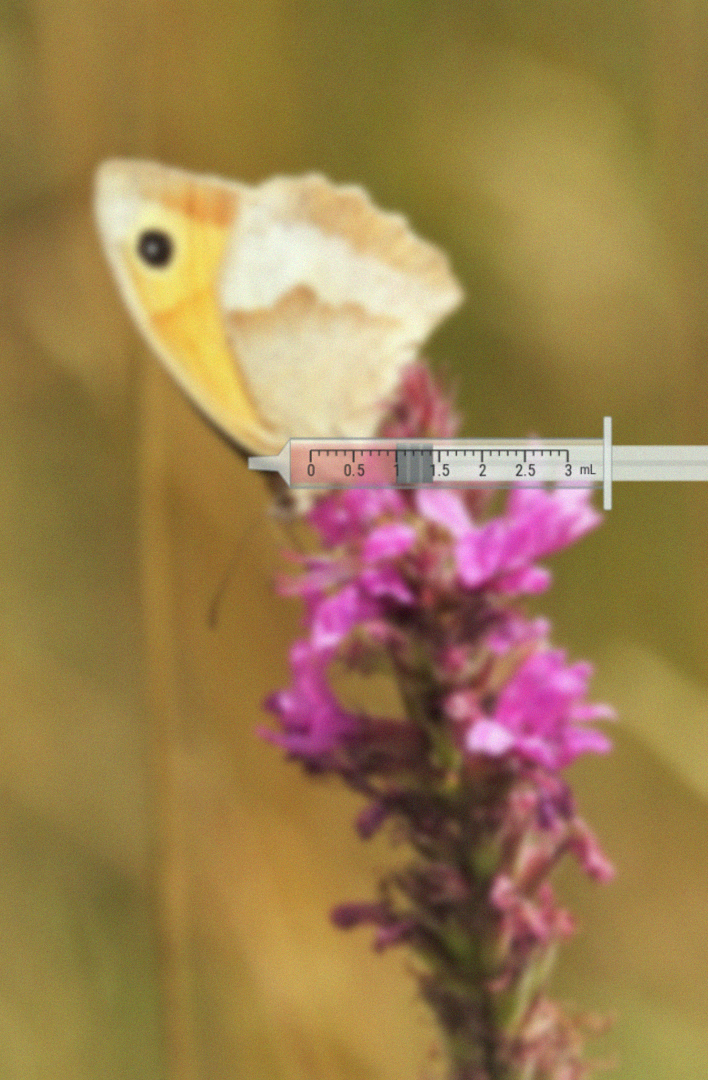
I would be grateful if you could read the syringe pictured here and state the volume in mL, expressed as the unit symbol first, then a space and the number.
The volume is mL 1
